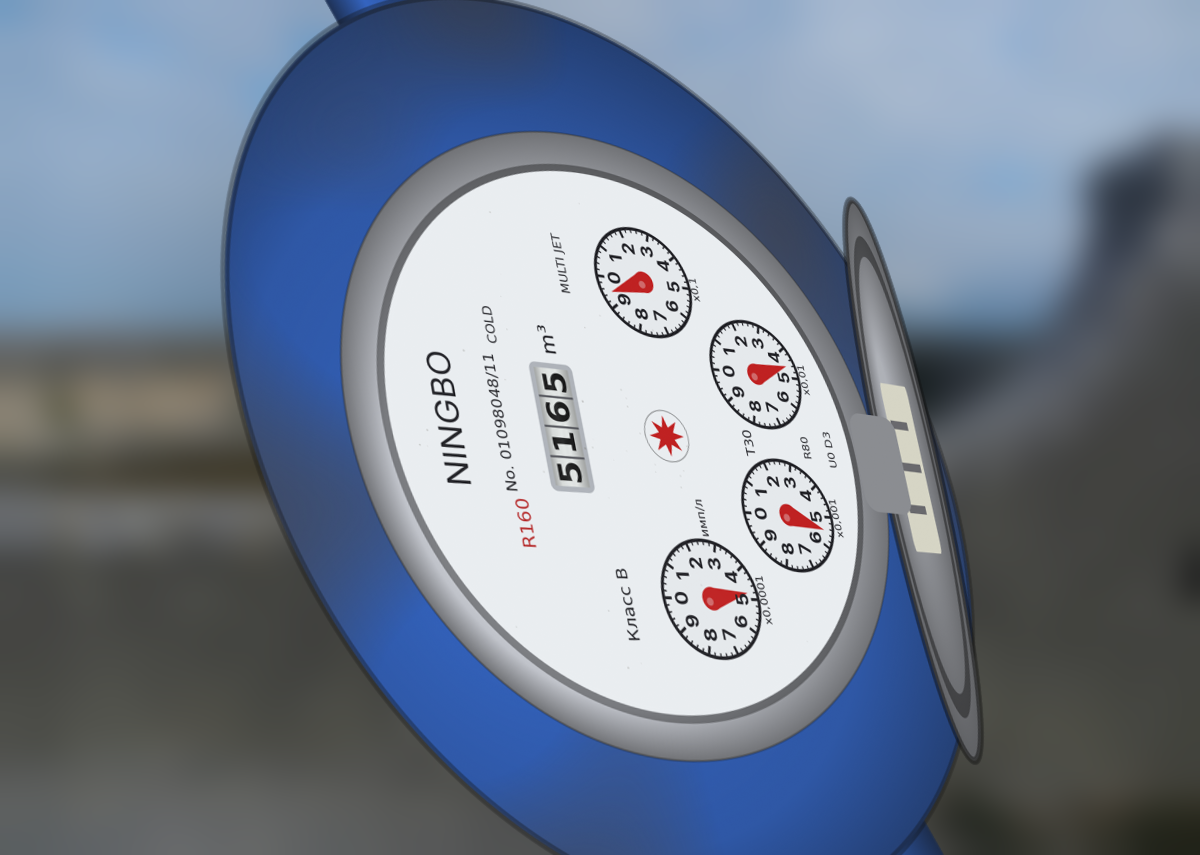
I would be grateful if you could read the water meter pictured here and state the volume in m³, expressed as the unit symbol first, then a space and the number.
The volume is m³ 5164.9454
